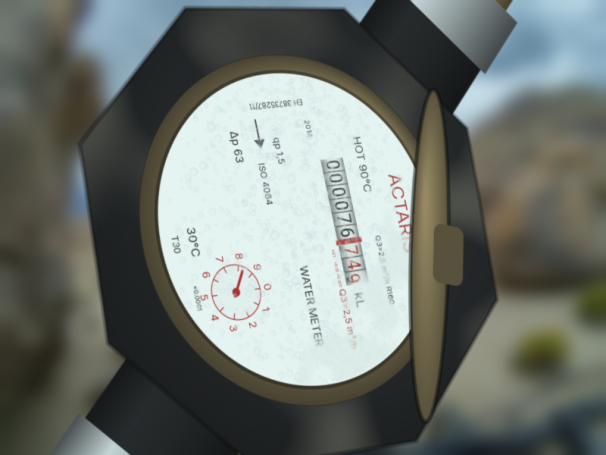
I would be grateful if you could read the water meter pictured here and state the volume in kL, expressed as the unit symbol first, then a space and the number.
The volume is kL 76.7488
